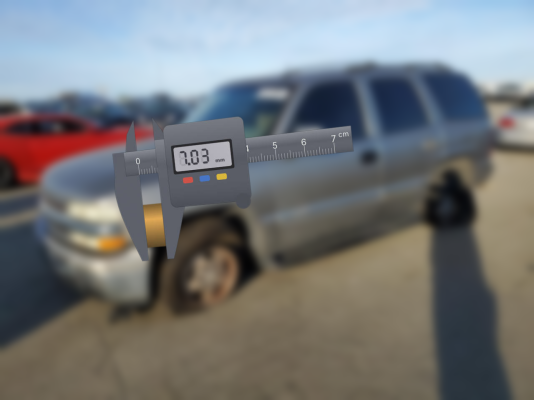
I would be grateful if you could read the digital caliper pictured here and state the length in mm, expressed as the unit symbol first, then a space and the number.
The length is mm 7.03
